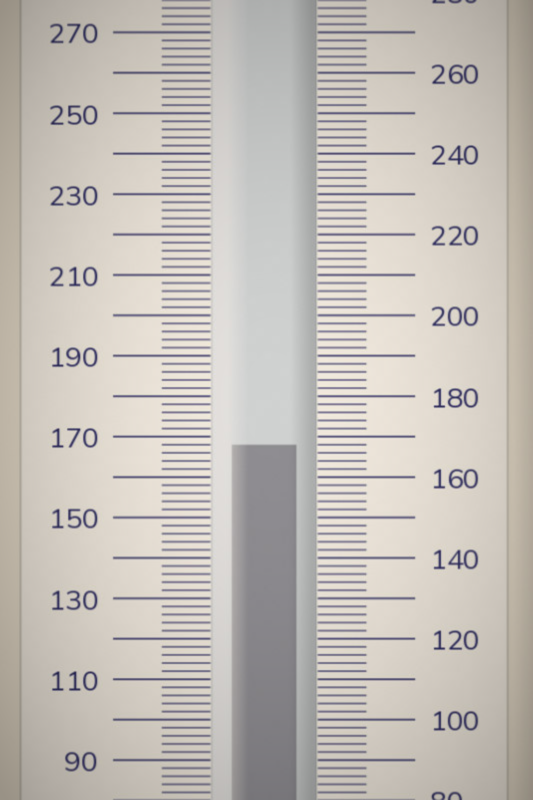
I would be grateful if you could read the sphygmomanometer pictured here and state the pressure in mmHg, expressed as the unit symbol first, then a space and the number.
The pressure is mmHg 168
